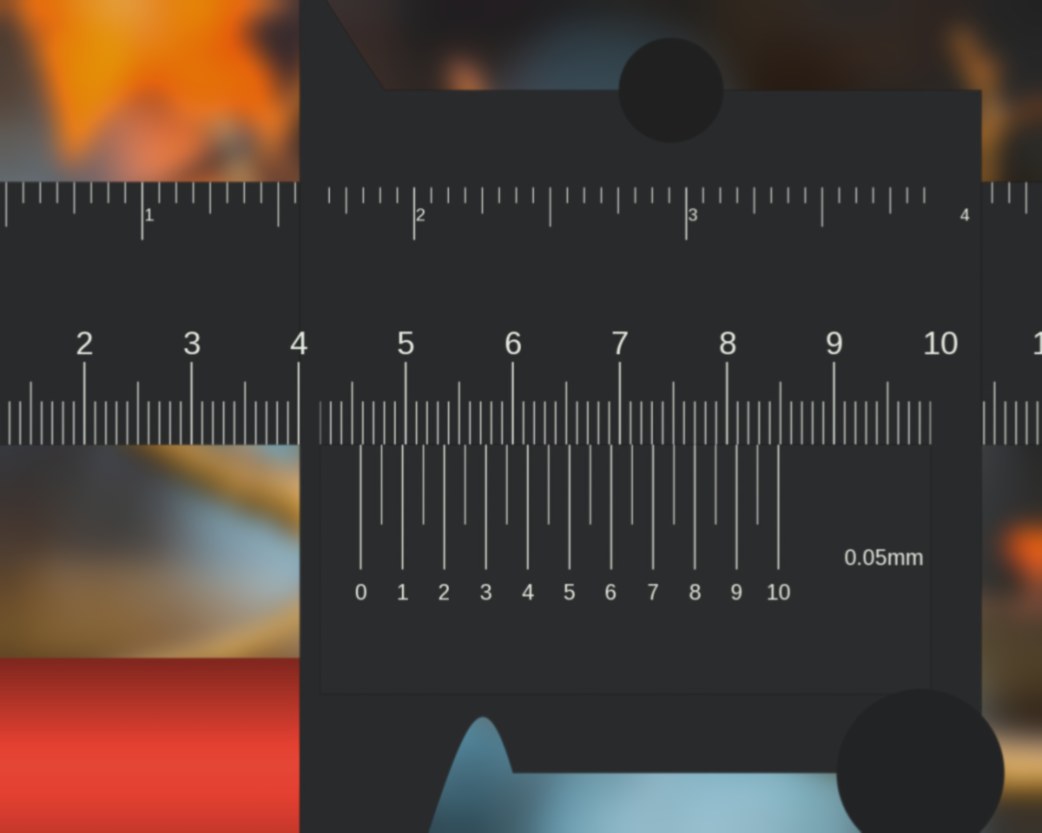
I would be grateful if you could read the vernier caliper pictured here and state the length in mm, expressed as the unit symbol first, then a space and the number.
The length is mm 45.8
